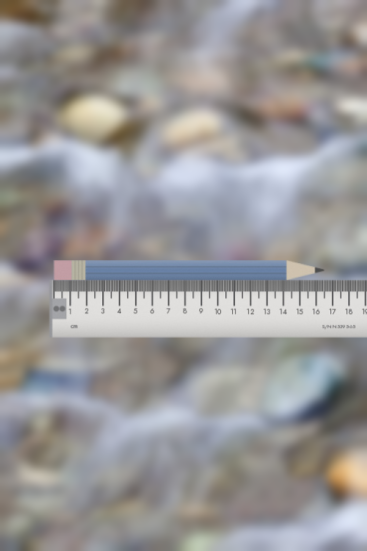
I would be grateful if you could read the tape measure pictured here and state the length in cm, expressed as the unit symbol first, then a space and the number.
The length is cm 16.5
